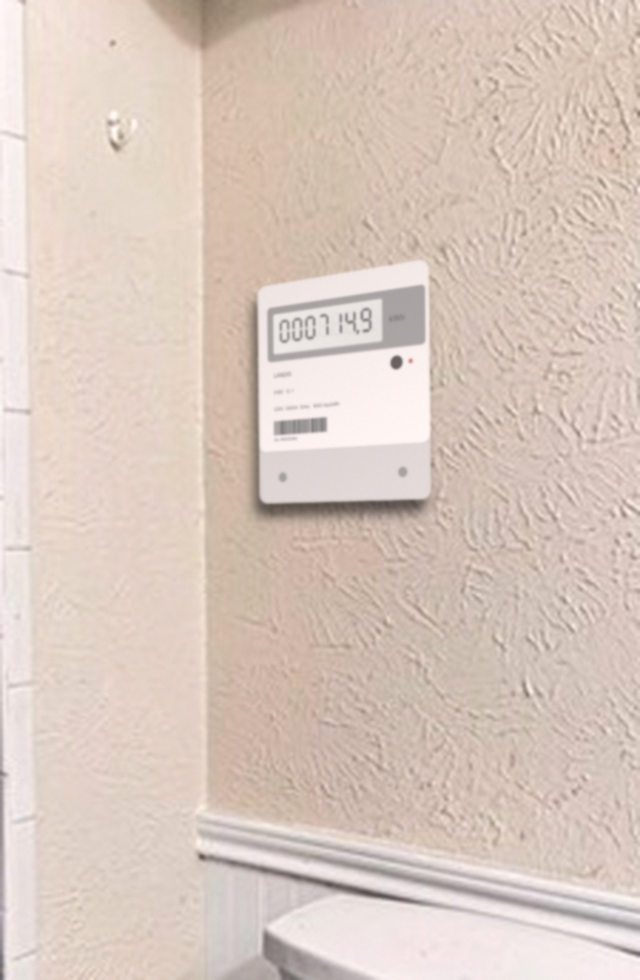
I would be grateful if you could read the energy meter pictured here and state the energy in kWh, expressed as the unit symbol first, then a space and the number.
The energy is kWh 714.9
